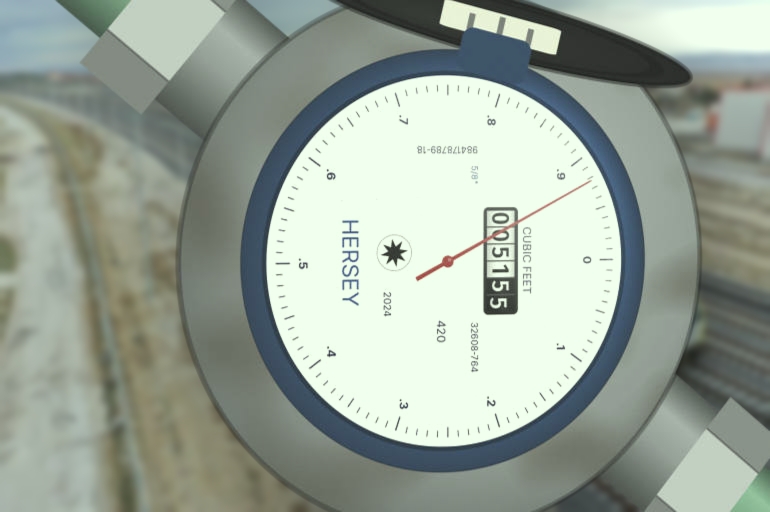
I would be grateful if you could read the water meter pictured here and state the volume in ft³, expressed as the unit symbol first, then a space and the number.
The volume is ft³ 5154.92
